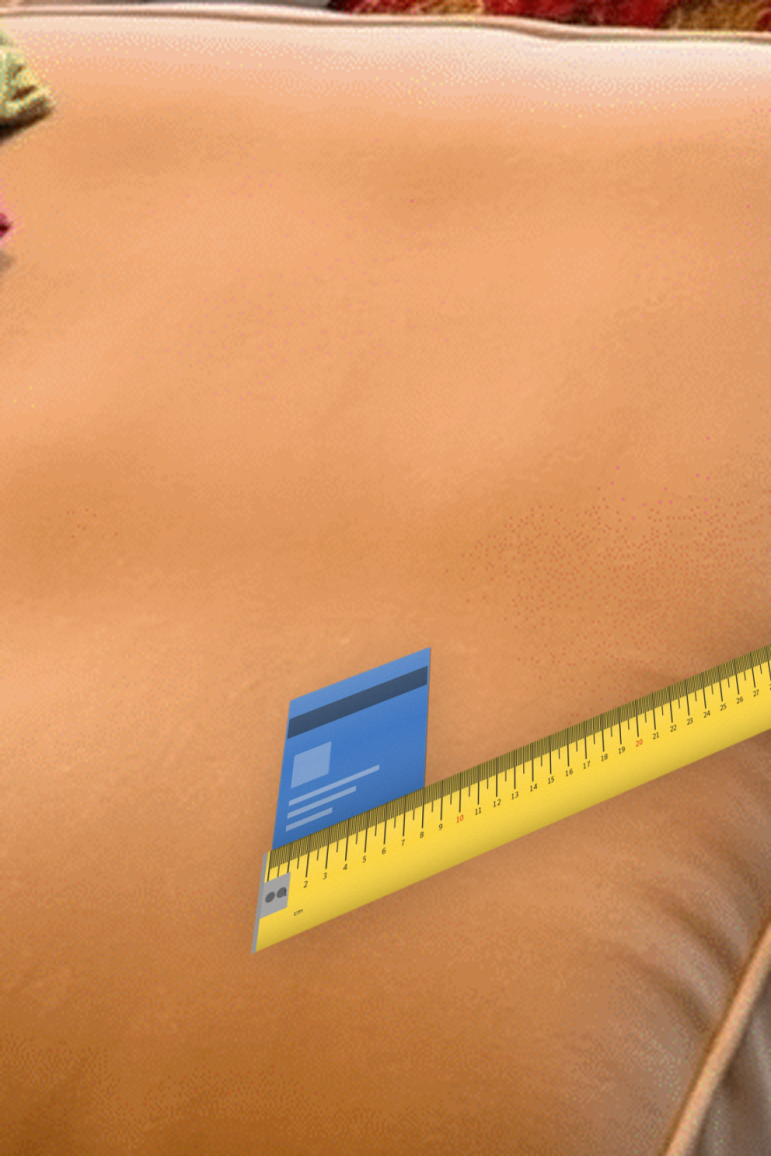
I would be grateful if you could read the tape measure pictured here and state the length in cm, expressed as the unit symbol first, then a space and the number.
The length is cm 8
